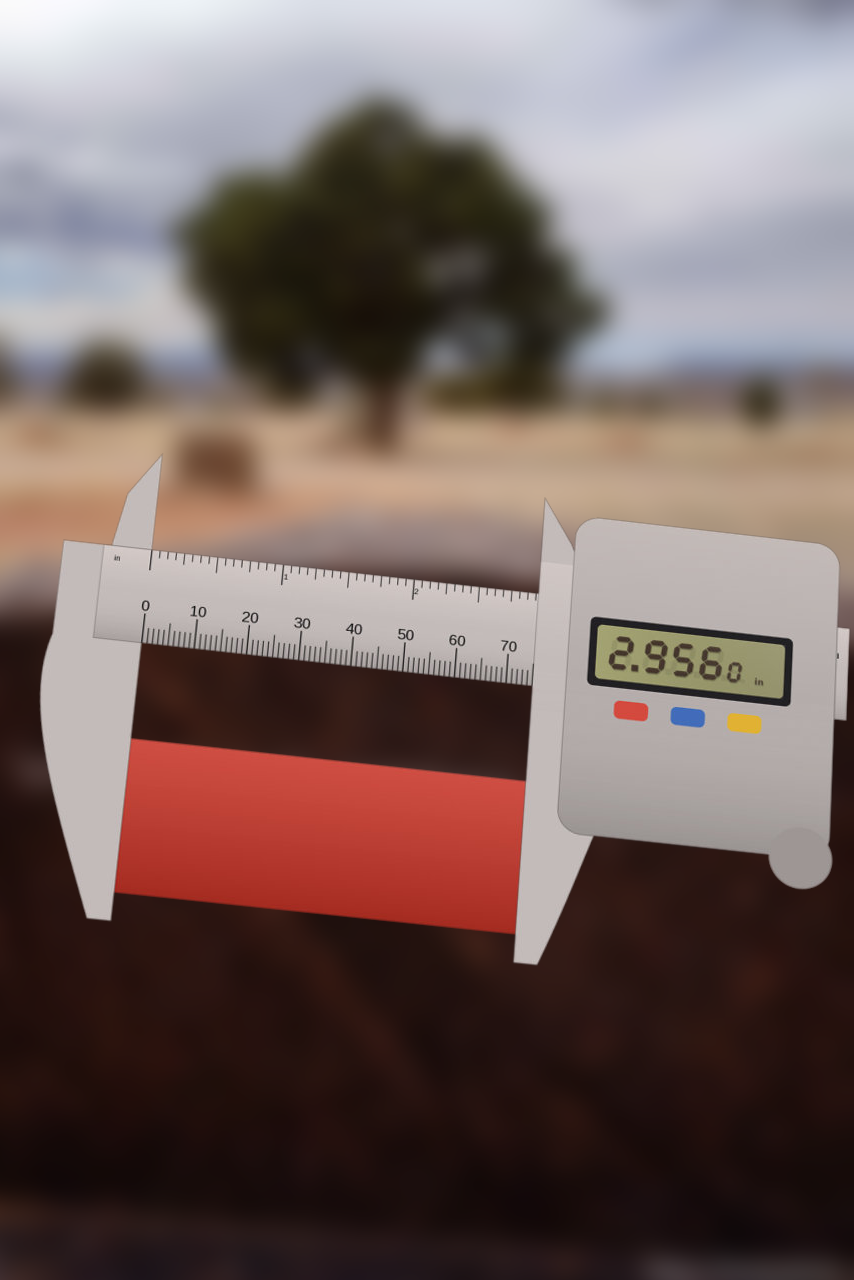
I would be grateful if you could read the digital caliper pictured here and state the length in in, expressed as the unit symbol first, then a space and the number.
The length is in 2.9560
